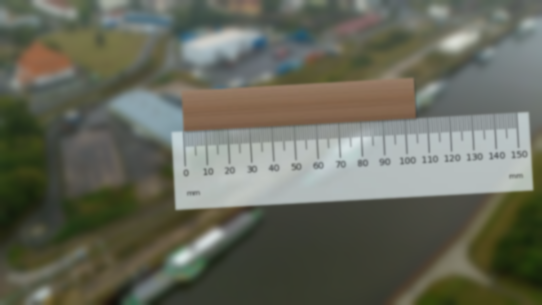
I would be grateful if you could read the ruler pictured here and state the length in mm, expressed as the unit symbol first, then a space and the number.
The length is mm 105
